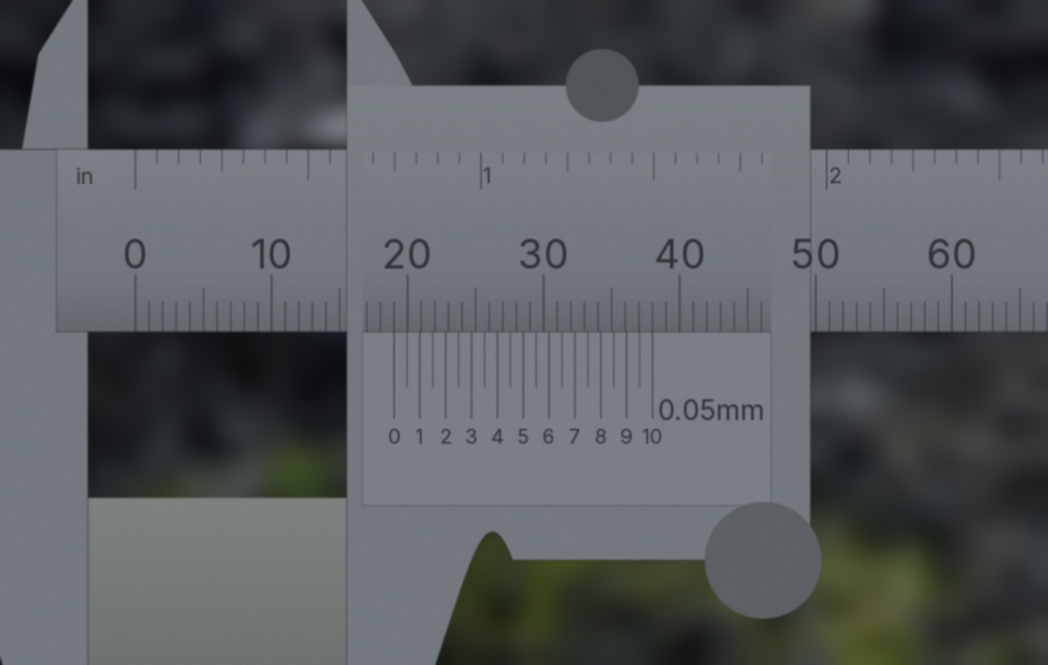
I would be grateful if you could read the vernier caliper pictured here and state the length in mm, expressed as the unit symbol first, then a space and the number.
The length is mm 19.0
